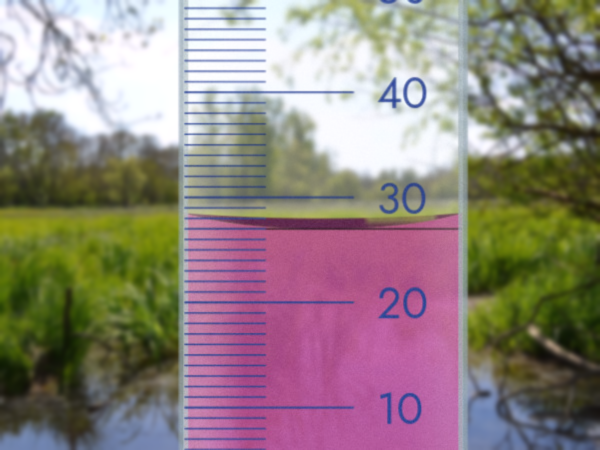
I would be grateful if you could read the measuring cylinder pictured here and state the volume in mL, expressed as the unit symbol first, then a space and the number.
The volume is mL 27
